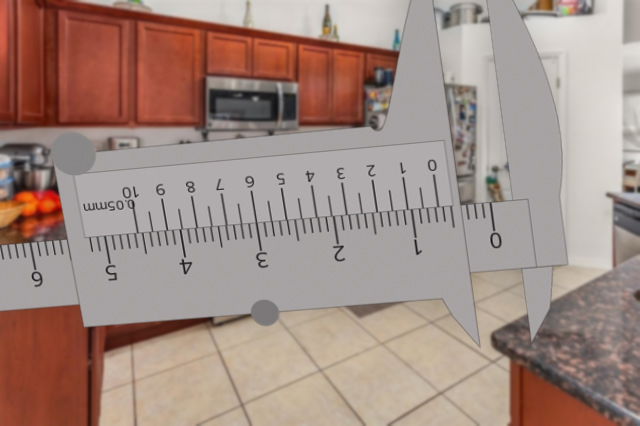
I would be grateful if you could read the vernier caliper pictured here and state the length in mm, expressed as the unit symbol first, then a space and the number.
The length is mm 6.6
